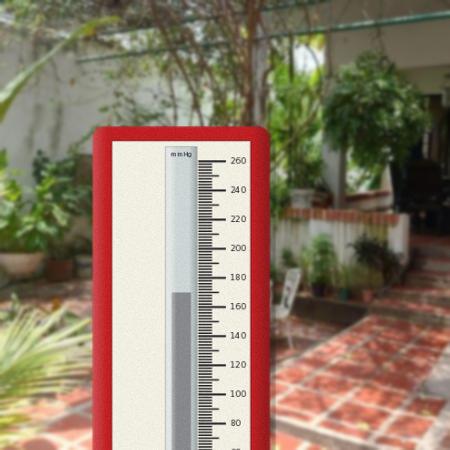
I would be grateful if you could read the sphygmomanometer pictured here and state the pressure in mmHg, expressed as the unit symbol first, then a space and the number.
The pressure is mmHg 170
